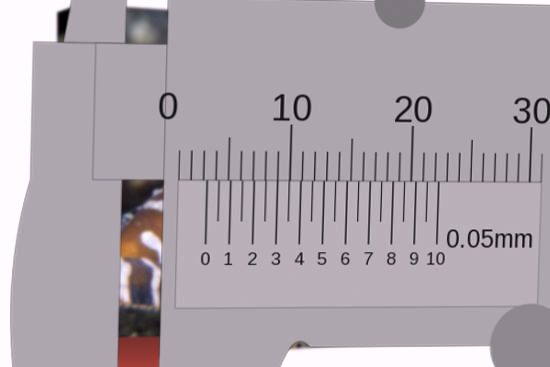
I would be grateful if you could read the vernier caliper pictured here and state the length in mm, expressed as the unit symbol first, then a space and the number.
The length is mm 3.3
